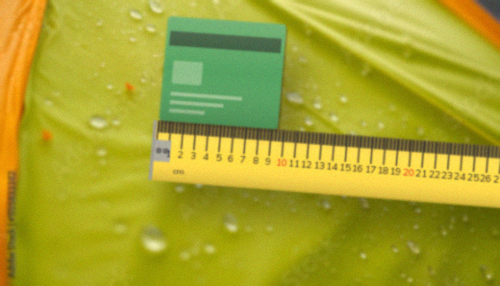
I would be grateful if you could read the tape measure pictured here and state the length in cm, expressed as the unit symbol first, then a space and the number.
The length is cm 9.5
